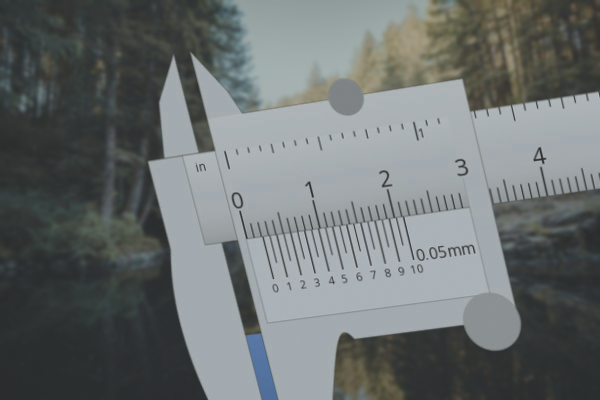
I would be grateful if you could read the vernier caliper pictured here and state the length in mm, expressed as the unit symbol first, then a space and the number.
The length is mm 2.2
